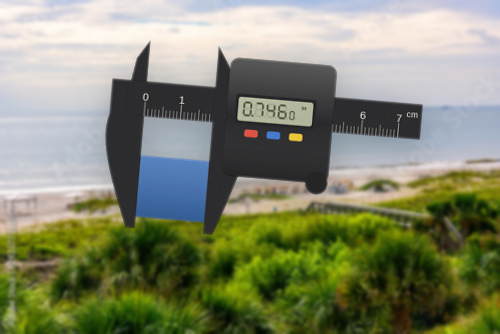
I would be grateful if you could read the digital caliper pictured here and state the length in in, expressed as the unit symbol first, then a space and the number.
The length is in 0.7460
